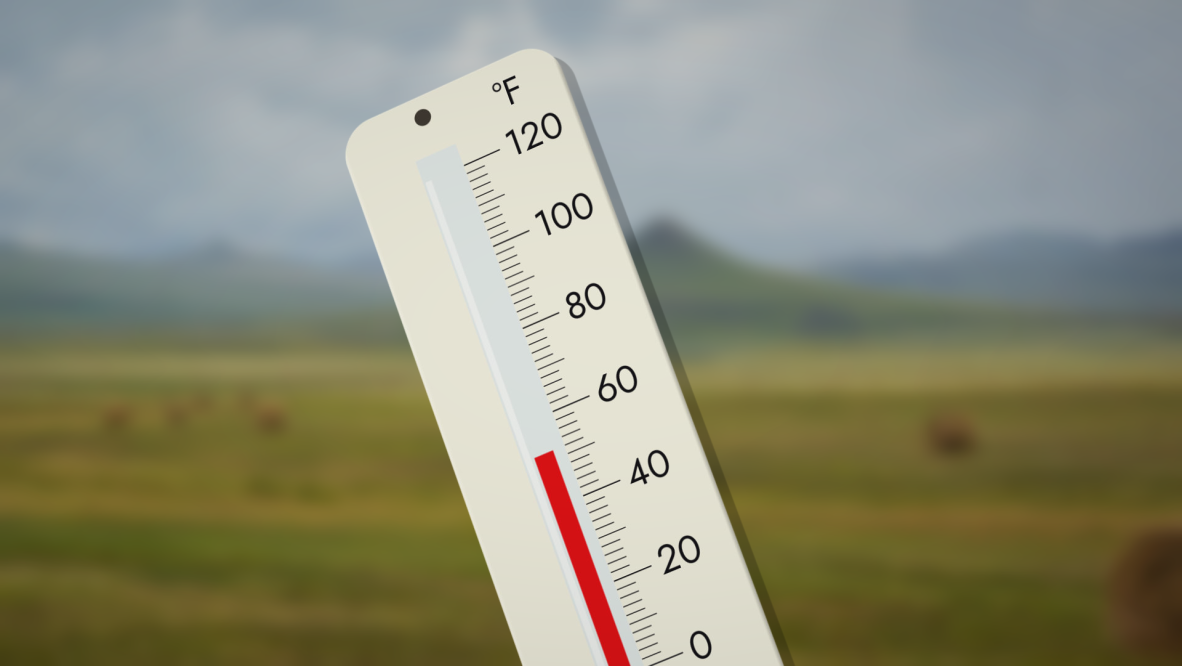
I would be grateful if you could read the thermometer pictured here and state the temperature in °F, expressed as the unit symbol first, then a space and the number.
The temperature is °F 52
